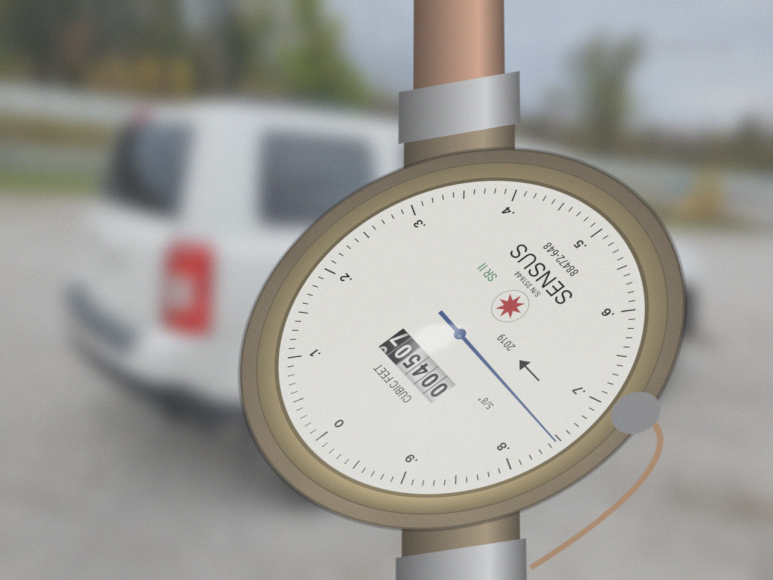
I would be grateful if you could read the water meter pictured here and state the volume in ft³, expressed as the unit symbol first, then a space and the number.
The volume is ft³ 4506.75
